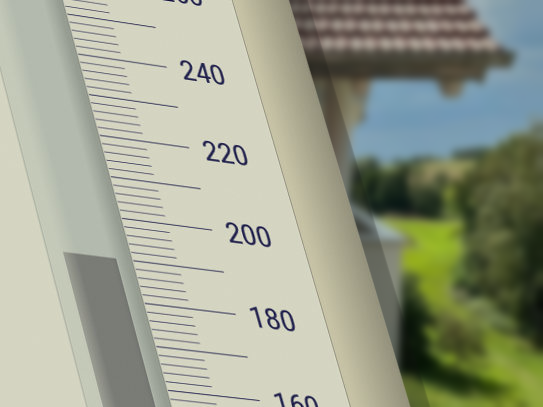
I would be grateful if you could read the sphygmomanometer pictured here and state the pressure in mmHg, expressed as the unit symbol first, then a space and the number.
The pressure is mmHg 190
